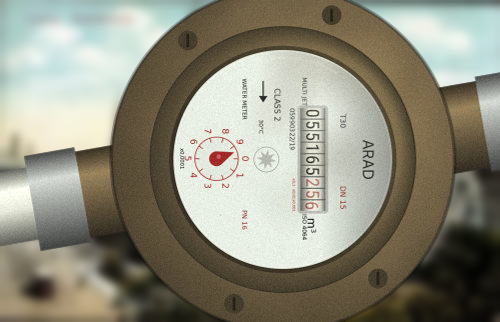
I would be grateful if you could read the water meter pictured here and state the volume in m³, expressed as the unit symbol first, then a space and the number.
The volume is m³ 55165.2559
